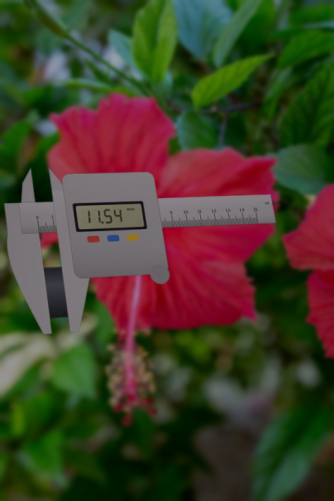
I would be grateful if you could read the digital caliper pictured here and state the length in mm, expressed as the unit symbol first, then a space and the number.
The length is mm 11.54
